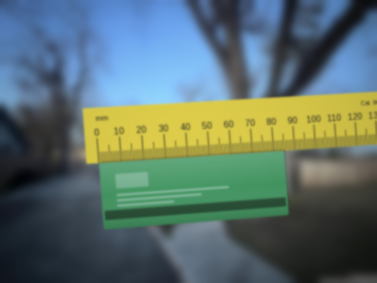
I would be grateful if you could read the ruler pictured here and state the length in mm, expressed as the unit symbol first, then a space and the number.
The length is mm 85
